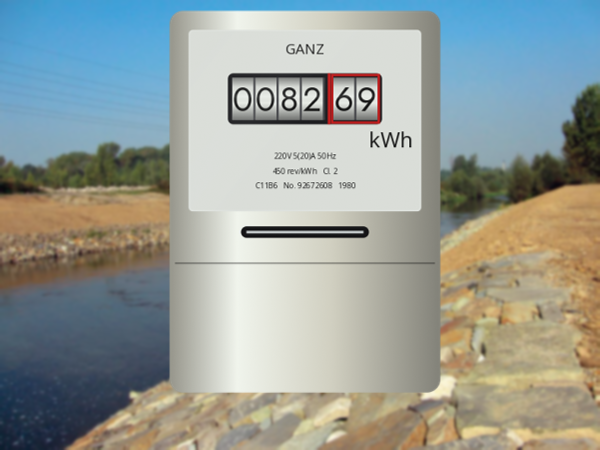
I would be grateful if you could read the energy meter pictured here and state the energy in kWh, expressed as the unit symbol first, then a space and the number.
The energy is kWh 82.69
